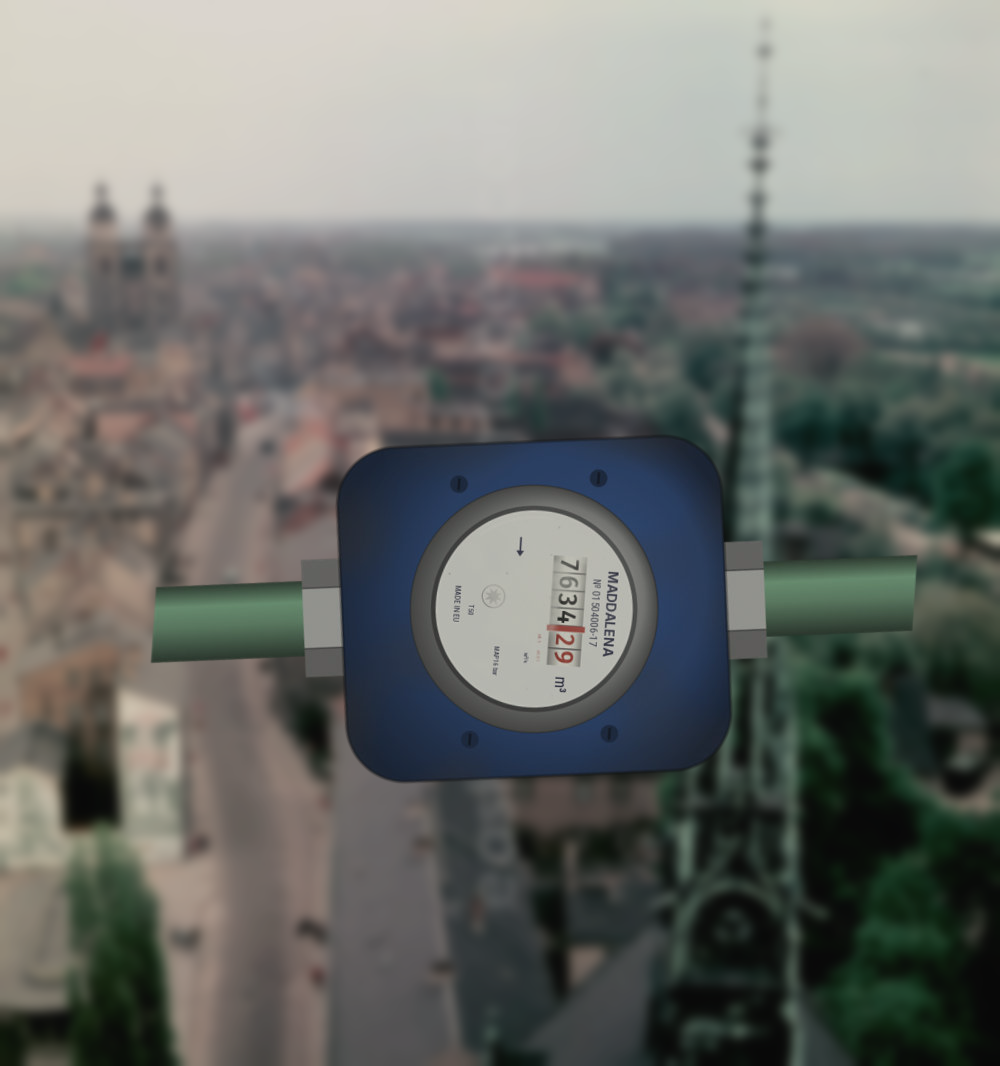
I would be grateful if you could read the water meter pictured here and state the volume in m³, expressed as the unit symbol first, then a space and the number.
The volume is m³ 7634.29
